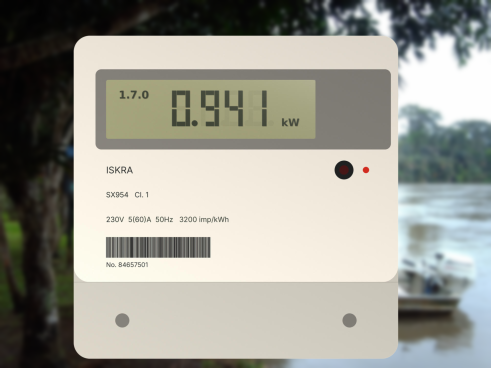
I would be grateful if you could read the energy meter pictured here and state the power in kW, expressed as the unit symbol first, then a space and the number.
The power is kW 0.941
